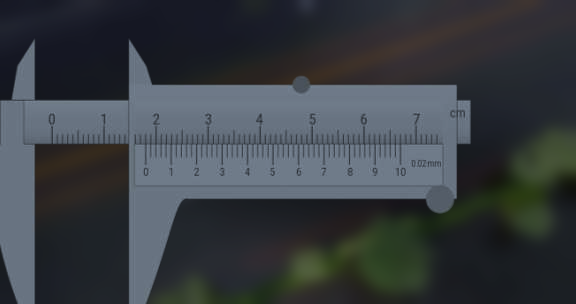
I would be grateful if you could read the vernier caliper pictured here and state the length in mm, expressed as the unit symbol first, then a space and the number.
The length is mm 18.0
